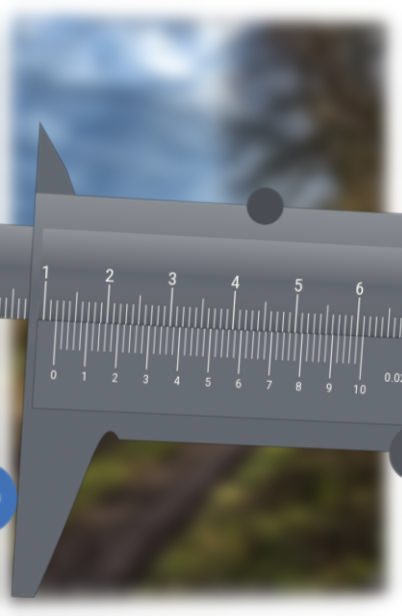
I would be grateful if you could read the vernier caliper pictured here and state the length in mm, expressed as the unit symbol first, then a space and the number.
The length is mm 12.0
